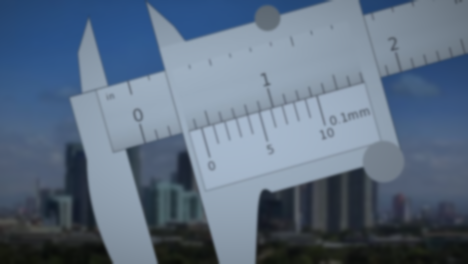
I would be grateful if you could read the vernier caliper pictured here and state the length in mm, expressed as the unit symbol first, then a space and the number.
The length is mm 4.4
